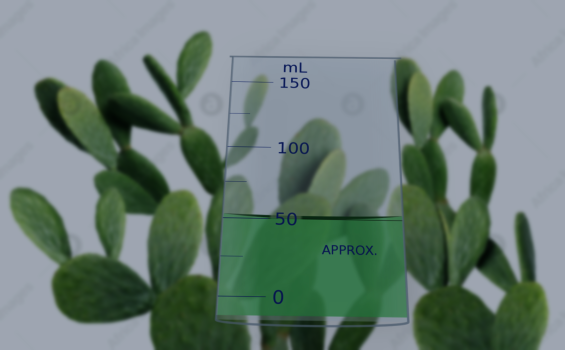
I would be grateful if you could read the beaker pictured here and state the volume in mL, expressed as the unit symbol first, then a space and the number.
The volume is mL 50
